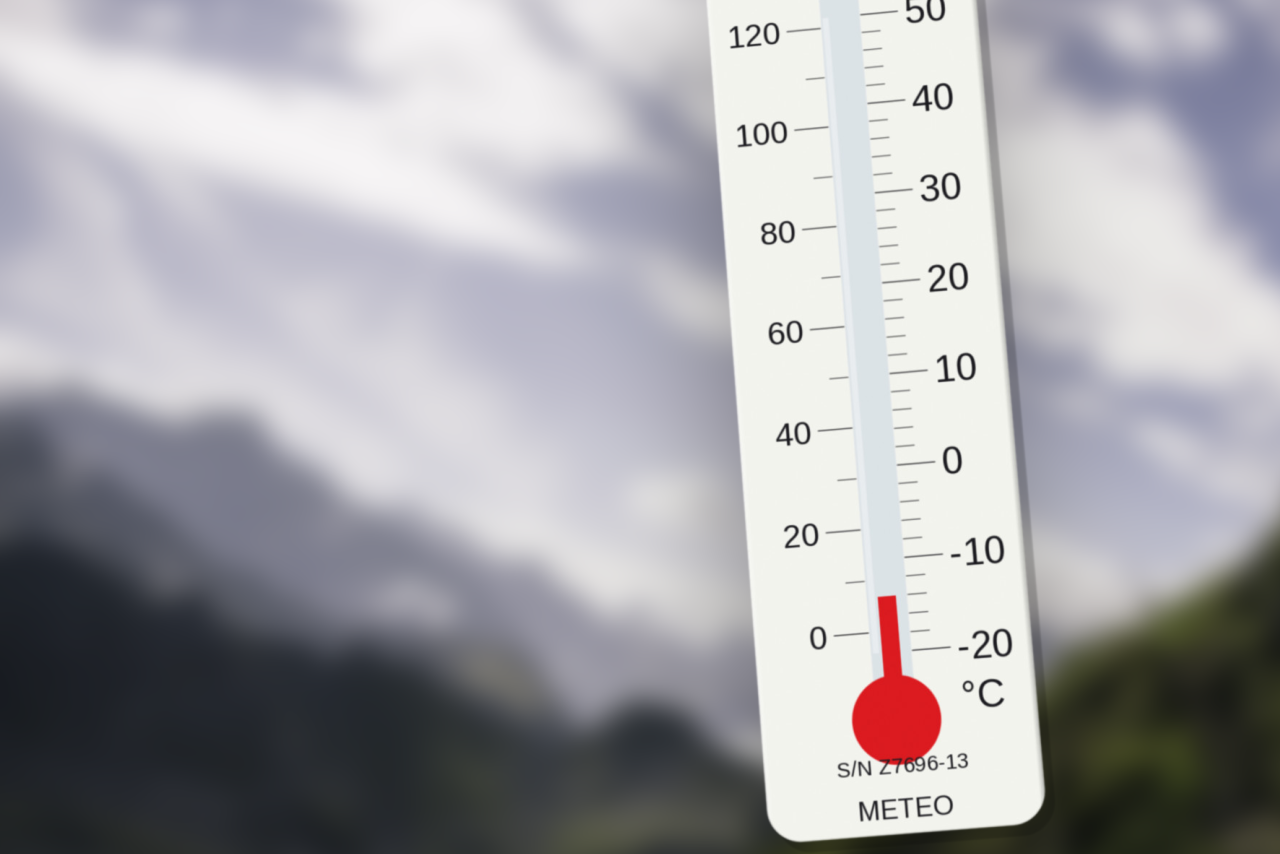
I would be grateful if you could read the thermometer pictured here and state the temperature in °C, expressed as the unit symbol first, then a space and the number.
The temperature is °C -14
